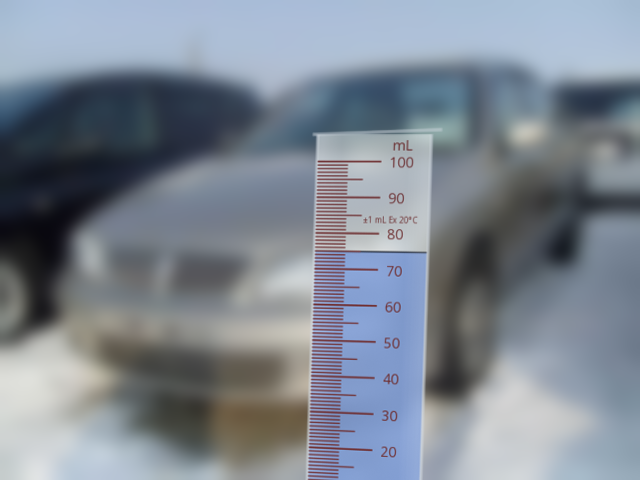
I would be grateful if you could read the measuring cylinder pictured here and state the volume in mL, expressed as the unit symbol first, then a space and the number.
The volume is mL 75
